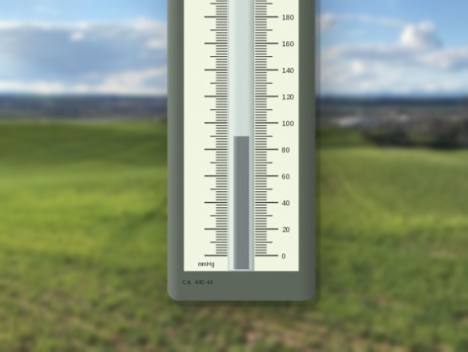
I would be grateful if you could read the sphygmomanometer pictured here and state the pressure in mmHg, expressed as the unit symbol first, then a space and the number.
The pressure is mmHg 90
